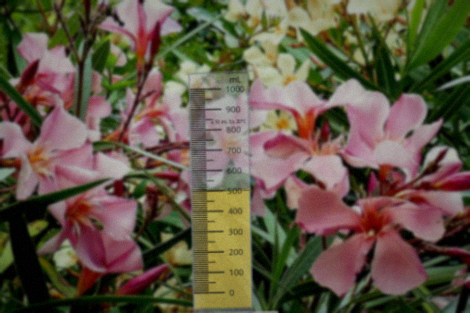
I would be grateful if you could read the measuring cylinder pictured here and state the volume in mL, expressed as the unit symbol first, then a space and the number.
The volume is mL 500
